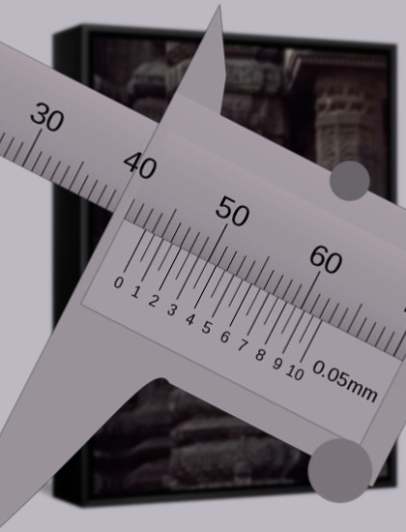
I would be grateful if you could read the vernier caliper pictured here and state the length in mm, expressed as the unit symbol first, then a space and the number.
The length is mm 43.3
